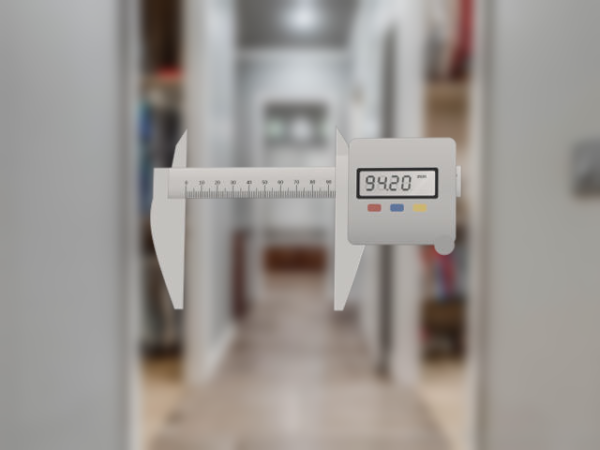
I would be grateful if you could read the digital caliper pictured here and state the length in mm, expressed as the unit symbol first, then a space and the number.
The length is mm 94.20
